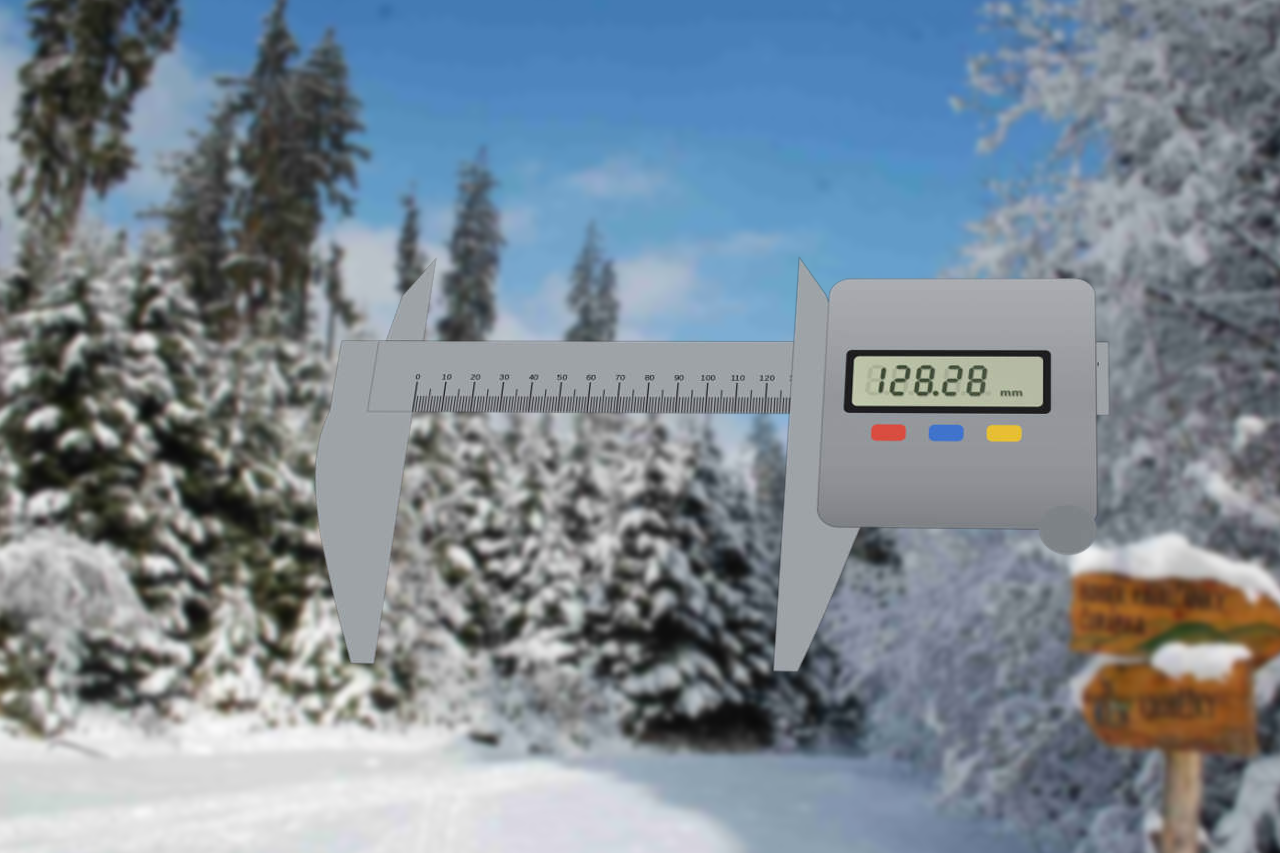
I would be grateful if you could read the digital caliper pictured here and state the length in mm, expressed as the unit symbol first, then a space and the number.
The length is mm 128.28
